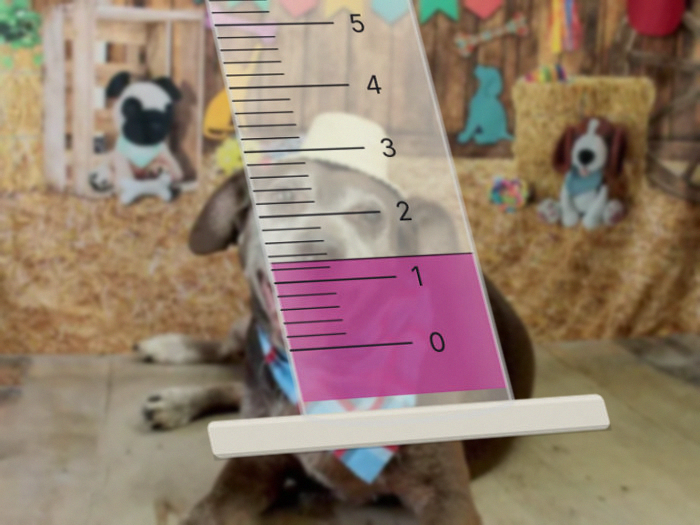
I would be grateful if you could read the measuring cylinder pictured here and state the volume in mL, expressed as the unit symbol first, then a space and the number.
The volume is mL 1.3
